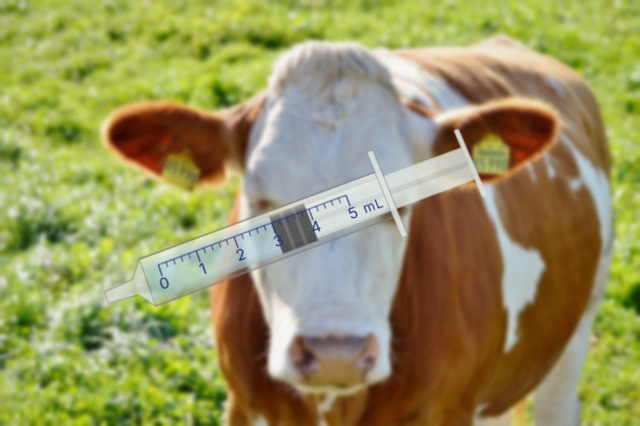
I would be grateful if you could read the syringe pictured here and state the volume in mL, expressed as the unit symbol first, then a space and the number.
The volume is mL 3
